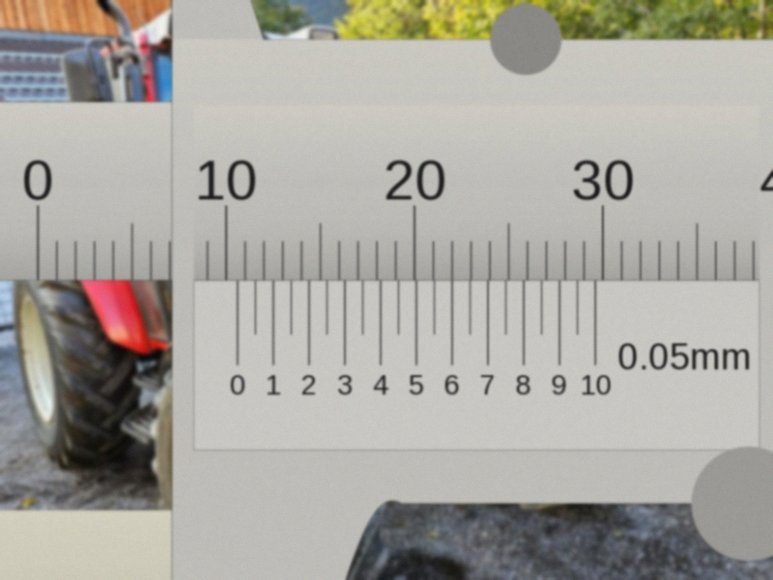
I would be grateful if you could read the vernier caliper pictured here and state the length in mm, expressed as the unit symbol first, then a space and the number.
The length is mm 10.6
